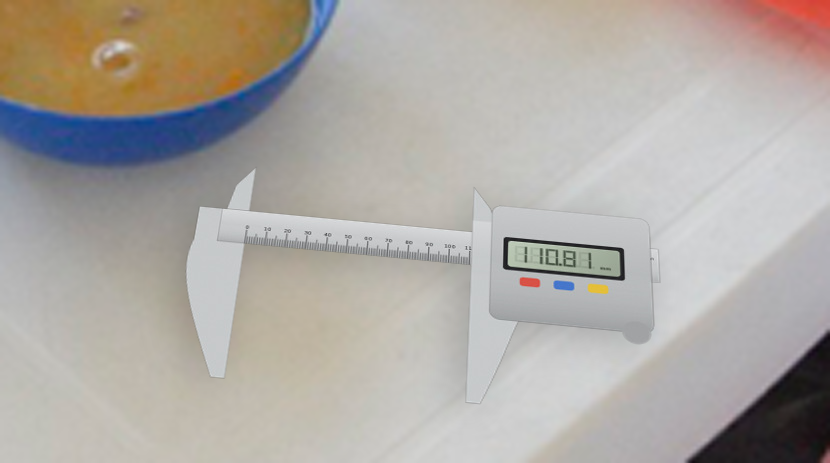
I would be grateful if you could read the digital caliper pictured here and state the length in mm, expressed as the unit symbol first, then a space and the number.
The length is mm 110.81
